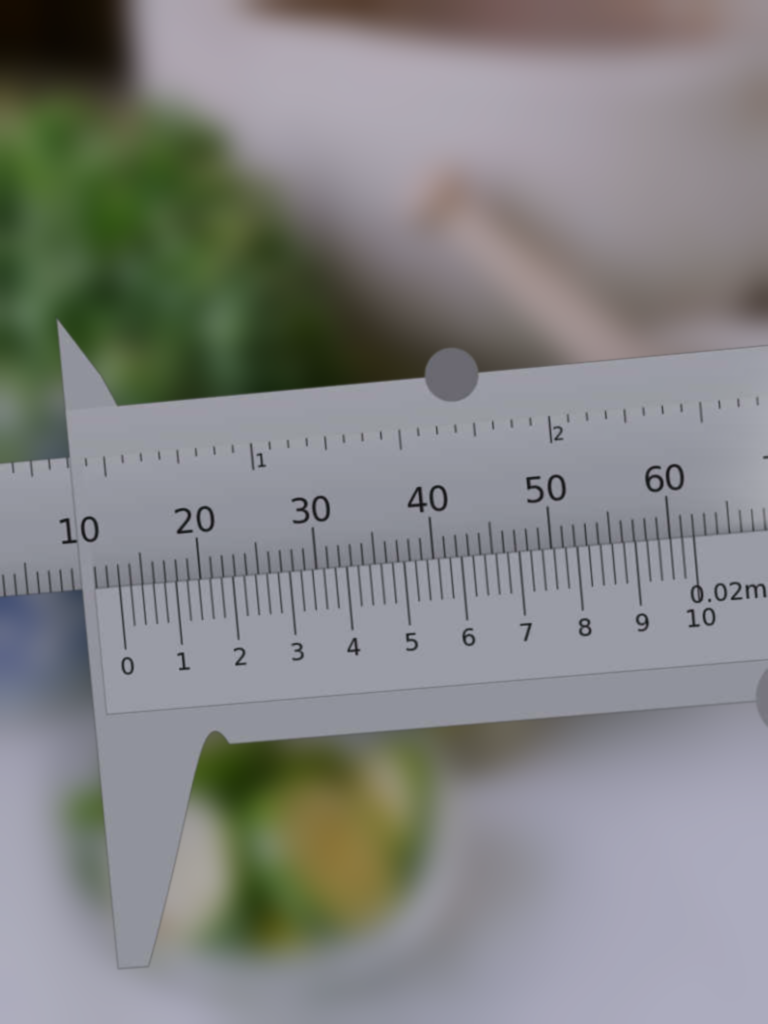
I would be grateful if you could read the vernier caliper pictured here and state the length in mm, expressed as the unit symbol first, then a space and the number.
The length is mm 13.0
